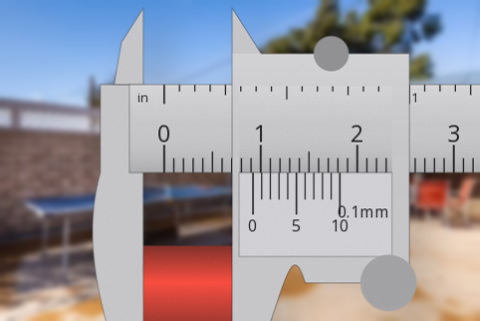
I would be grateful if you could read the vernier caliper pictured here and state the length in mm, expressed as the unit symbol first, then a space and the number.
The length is mm 9.2
